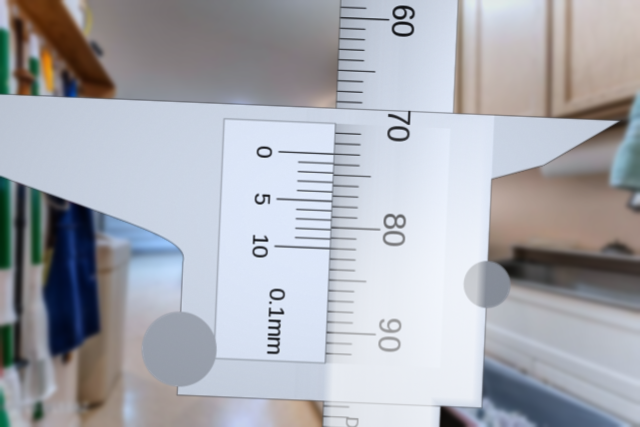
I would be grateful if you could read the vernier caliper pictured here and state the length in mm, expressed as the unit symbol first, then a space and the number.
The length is mm 73.0
